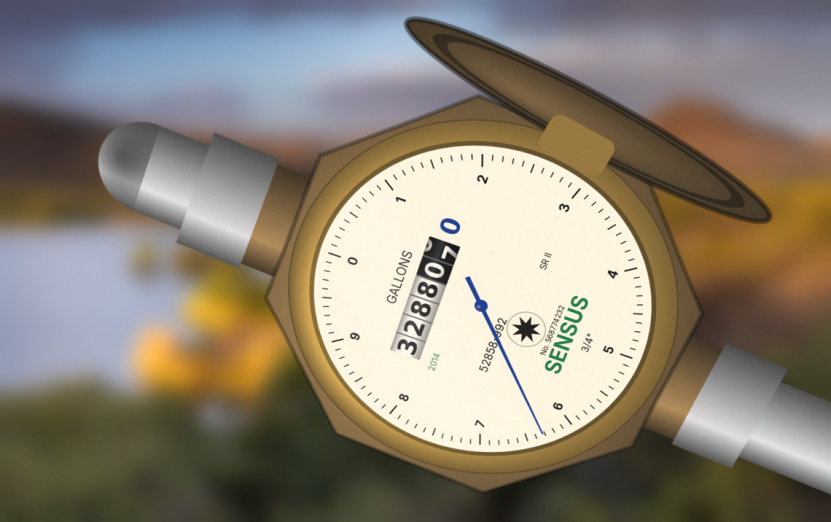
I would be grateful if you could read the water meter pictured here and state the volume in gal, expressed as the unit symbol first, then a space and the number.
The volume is gal 3288066.3
